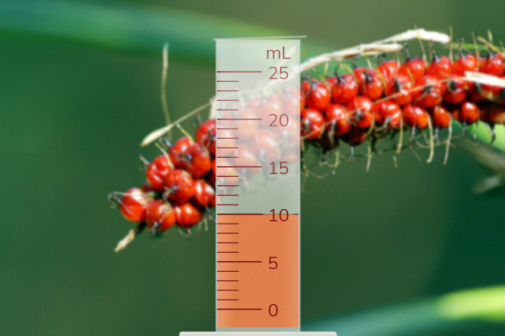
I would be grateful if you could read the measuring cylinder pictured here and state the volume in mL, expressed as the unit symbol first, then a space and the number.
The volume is mL 10
